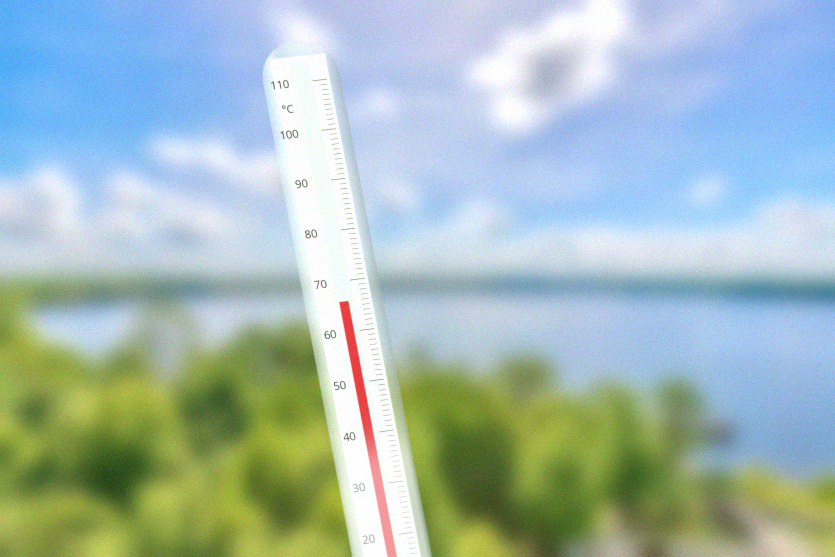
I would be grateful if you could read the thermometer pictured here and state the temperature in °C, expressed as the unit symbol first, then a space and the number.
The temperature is °C 66
